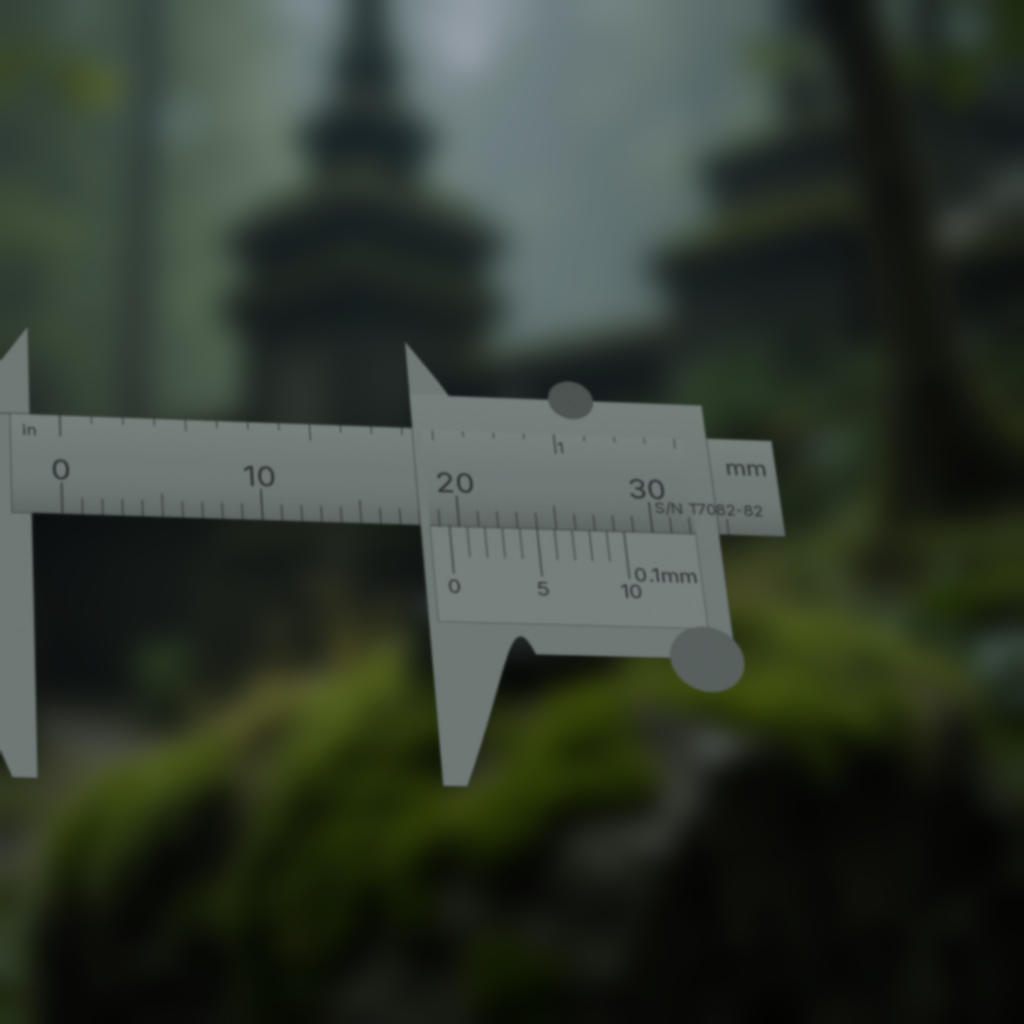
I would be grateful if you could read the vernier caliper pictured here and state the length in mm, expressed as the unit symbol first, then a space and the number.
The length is mm 19.5
